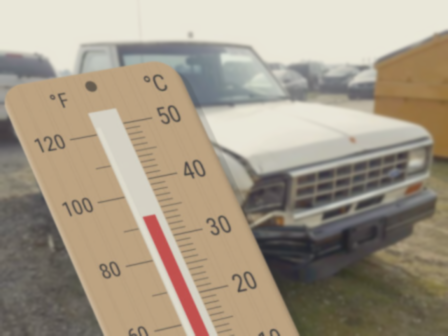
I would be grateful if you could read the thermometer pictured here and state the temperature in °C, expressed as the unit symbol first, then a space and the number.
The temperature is °C 34
